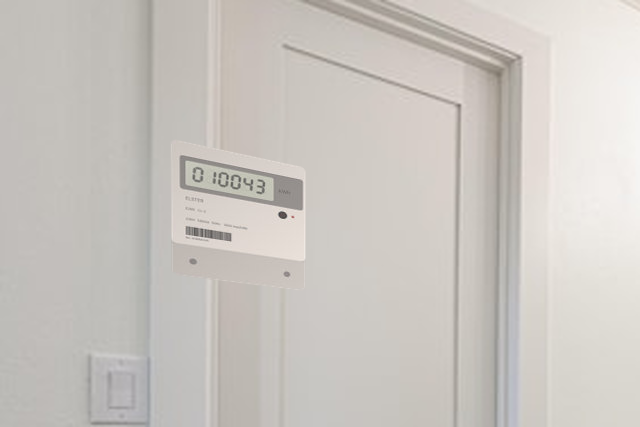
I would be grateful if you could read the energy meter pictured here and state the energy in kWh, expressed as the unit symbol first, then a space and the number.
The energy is kWh 10043
